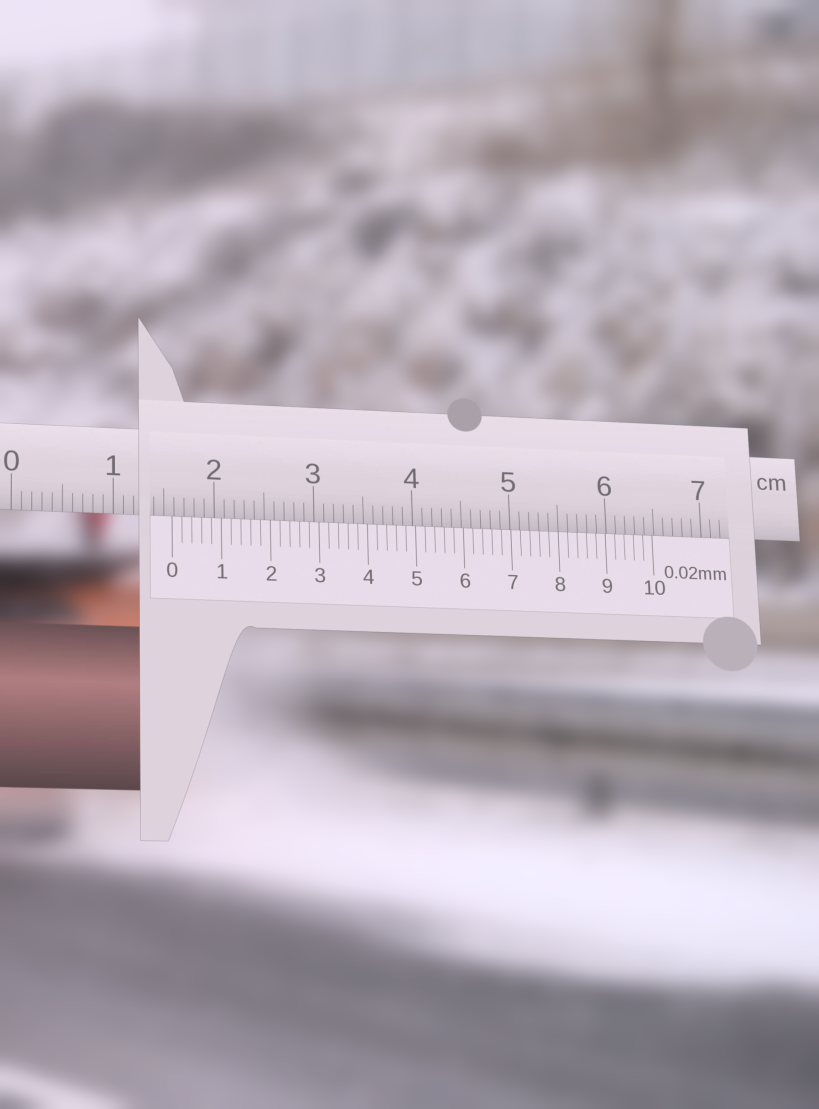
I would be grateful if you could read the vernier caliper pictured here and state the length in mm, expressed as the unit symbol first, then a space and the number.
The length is mm 15.8
